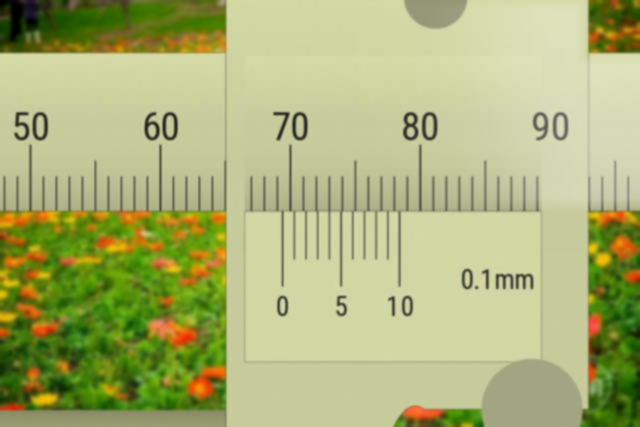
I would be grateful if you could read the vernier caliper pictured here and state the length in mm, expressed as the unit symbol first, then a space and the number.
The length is mm 69.4
